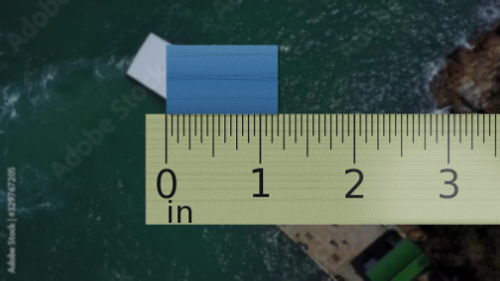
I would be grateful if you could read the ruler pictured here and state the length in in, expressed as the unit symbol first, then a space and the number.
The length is in 1.1875
